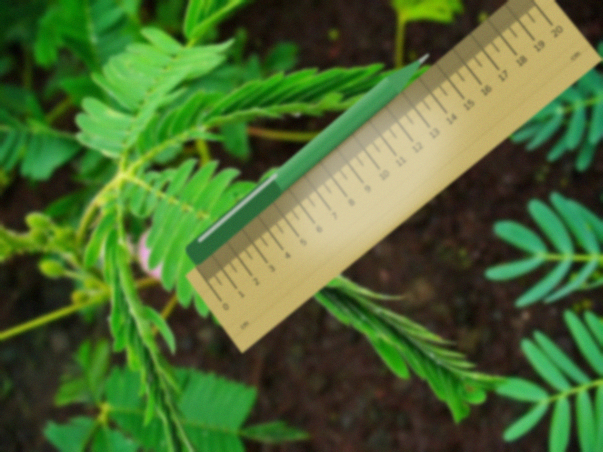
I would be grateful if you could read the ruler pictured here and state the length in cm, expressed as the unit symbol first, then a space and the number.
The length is cm 15
